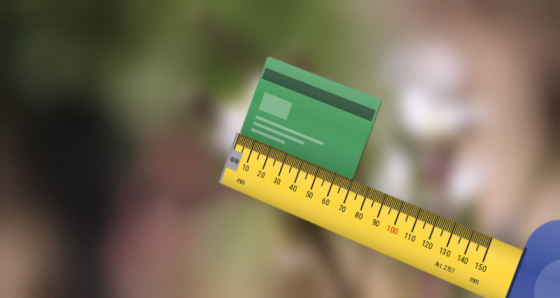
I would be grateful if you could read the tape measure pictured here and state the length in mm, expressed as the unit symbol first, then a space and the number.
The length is mm 70
